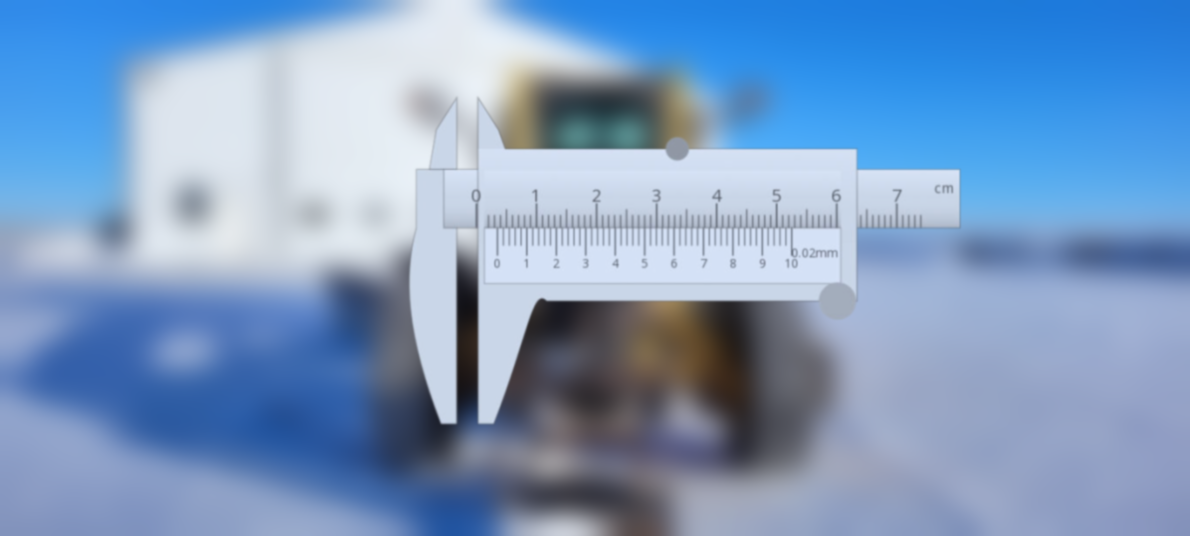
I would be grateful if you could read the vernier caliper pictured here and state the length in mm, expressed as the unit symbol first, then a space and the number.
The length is mm 3.5
